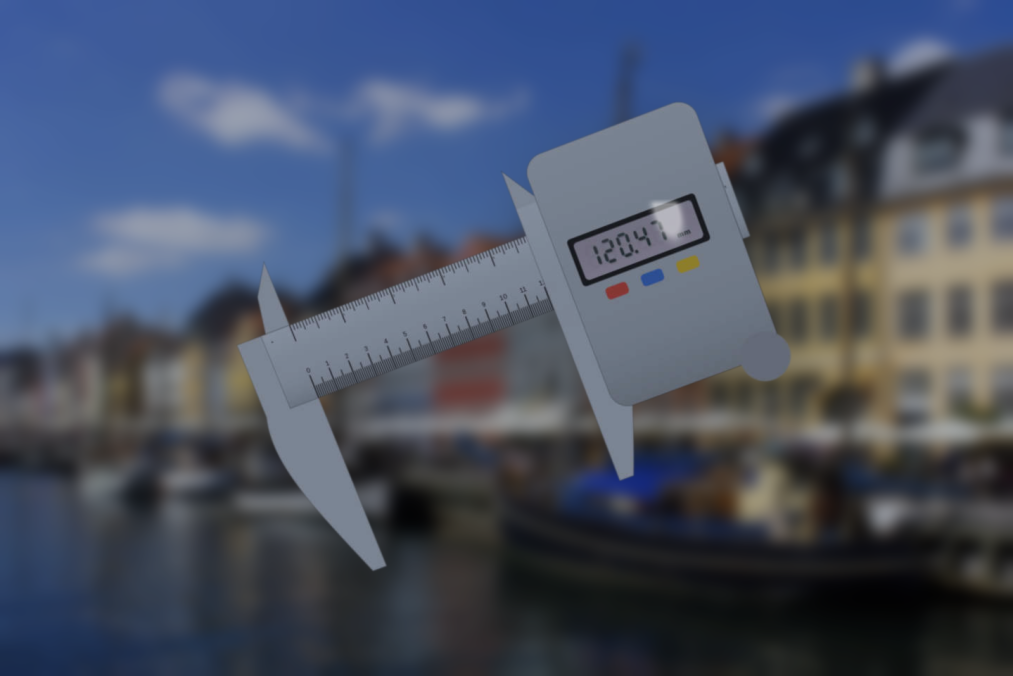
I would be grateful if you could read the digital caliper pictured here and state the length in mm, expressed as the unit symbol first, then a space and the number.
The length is mm 120.47
